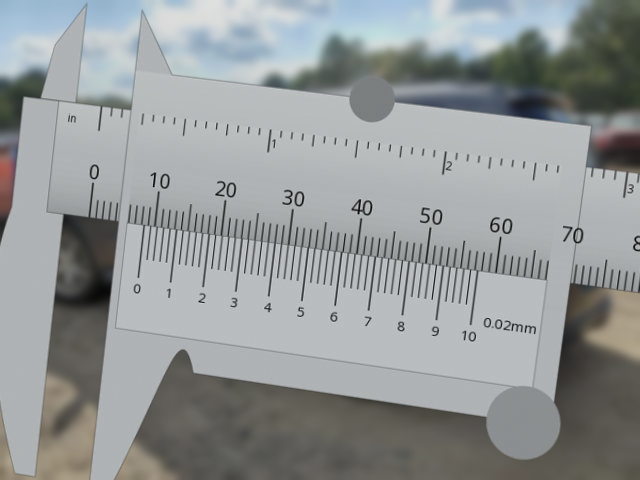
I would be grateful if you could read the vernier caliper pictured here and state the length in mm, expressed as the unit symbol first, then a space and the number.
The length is mm 8.4
